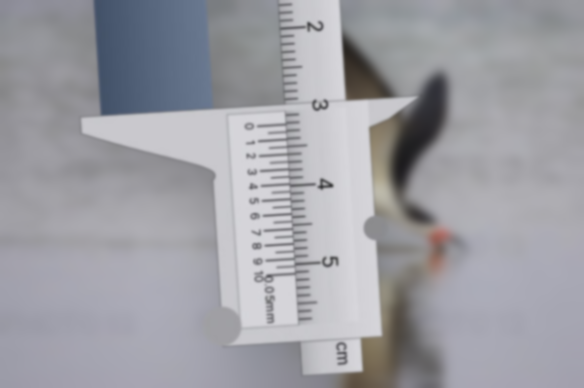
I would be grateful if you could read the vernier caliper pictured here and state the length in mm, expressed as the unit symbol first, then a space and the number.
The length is mm 32.2
